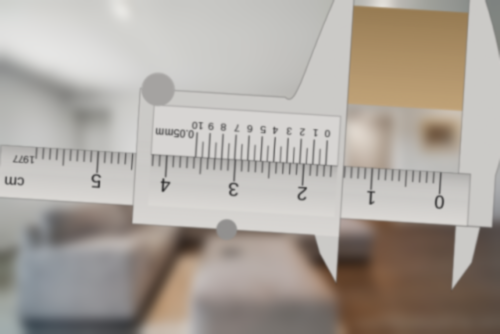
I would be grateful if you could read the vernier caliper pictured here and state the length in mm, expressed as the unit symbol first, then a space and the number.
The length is mm 16.8
